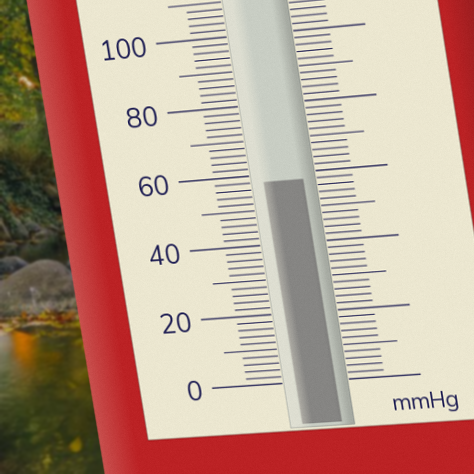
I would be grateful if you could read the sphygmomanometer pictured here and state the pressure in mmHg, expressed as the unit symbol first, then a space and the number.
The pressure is mmHg 58
